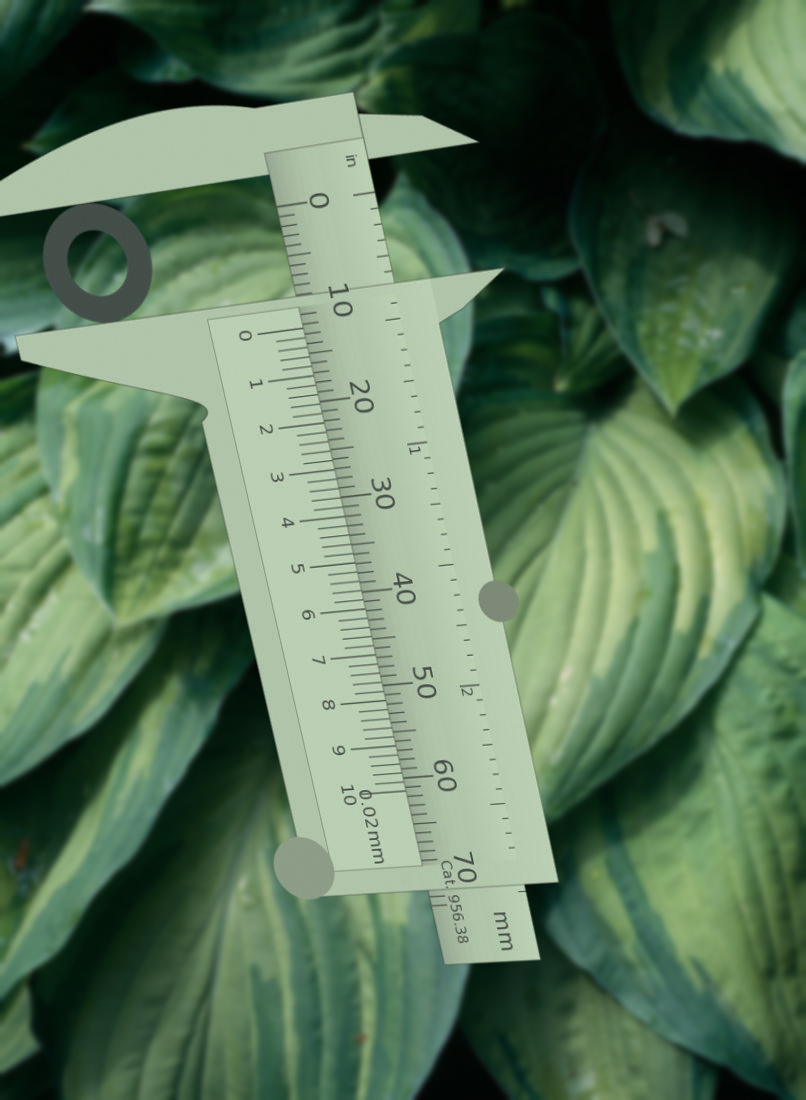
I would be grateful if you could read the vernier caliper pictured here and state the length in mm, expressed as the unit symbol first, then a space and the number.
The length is mm 12.4
